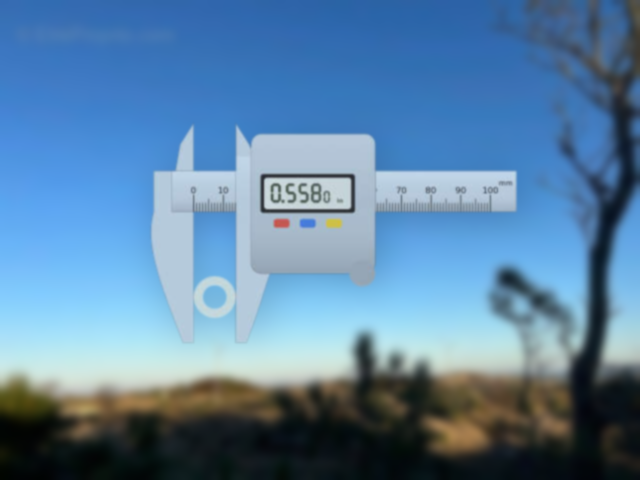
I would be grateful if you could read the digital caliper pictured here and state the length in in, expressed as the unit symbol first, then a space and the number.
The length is in 0.5580
